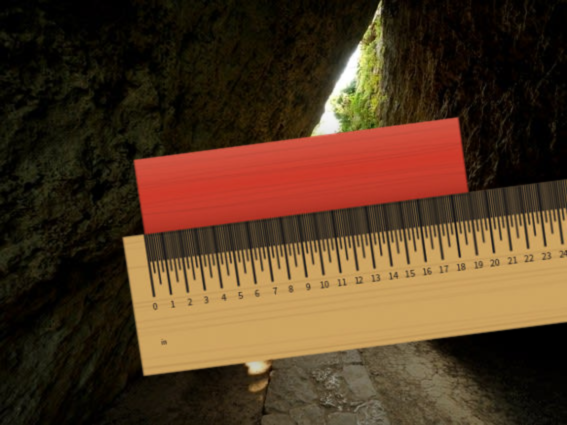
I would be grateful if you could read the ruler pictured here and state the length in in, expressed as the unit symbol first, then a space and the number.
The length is in 19
